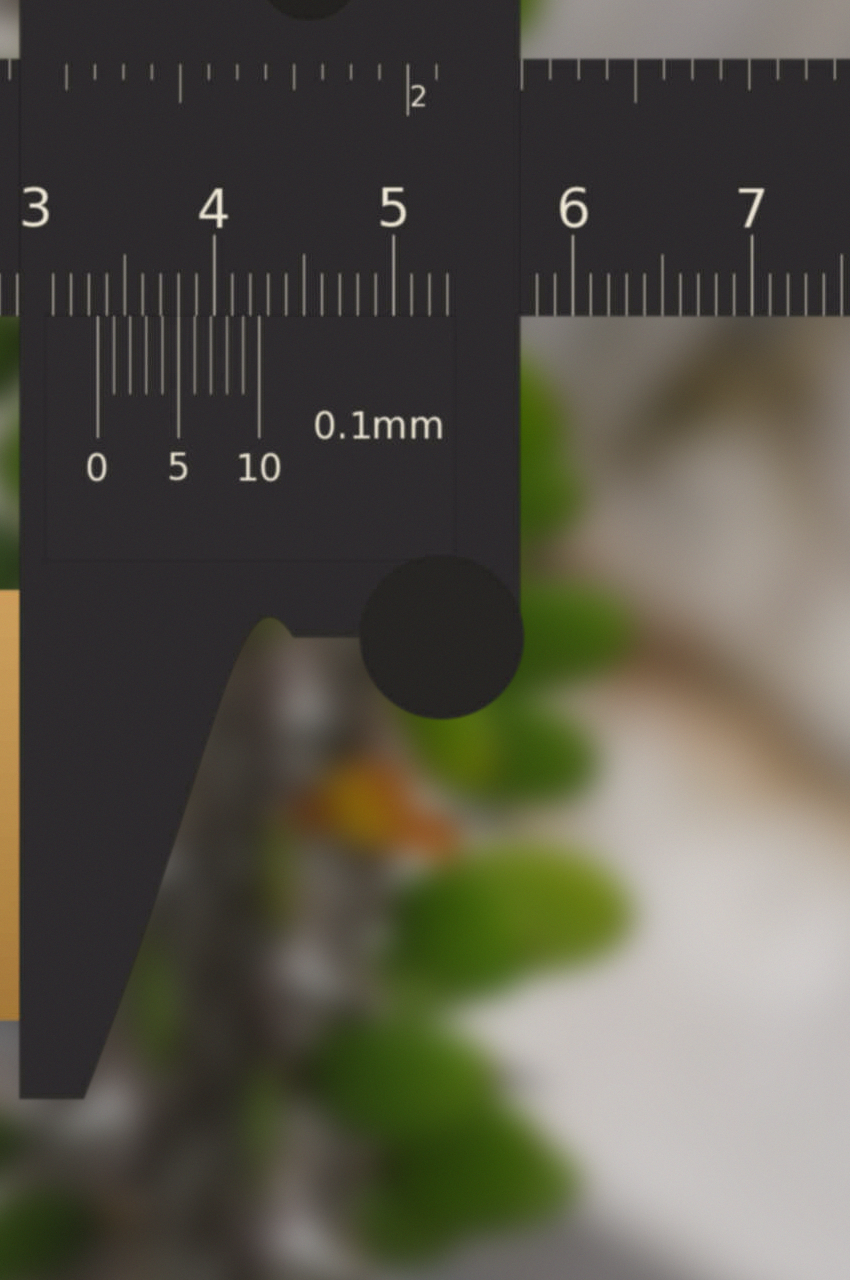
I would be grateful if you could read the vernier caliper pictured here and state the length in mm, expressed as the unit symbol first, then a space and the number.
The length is mm 33.5
